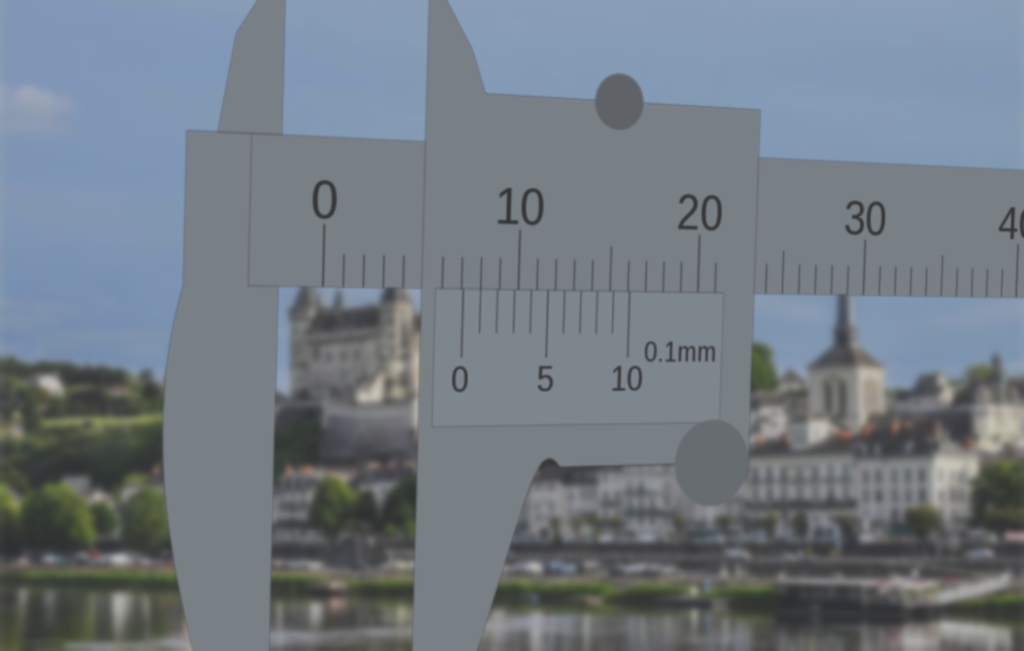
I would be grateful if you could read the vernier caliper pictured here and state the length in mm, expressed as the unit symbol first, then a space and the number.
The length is mm 7.1
